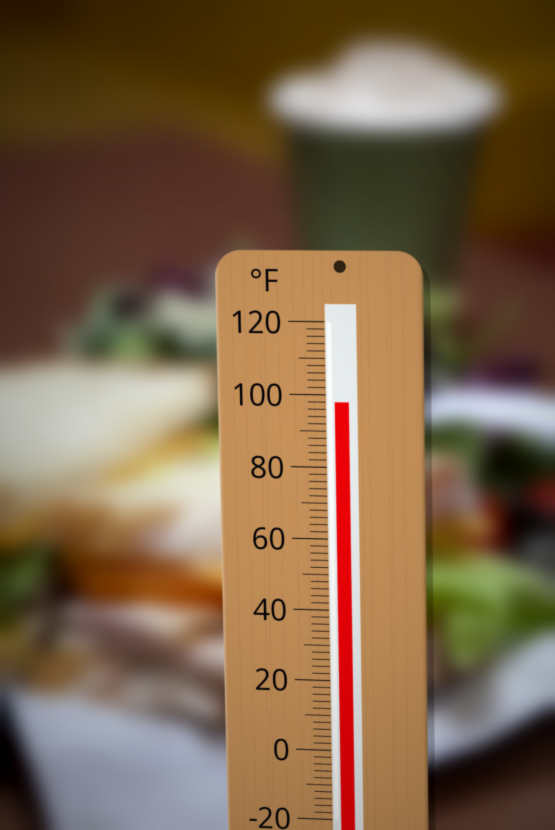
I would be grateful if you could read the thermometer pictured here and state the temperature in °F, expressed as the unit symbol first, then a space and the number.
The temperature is °F 98
